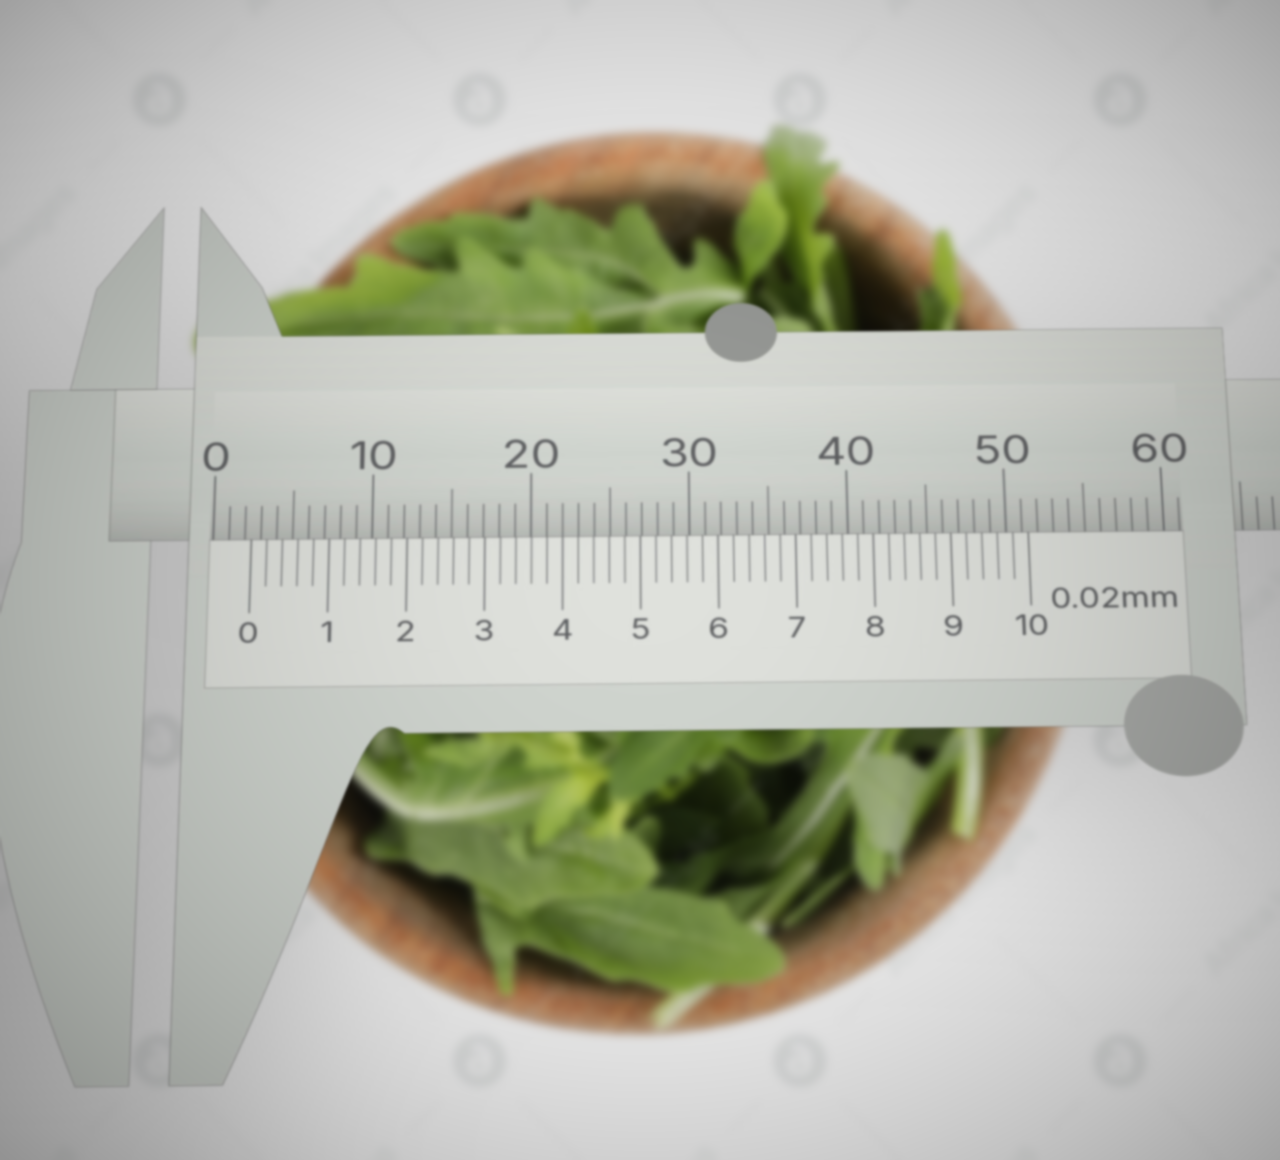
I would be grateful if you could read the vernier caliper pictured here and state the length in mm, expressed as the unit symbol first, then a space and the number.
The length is mm 2.4
